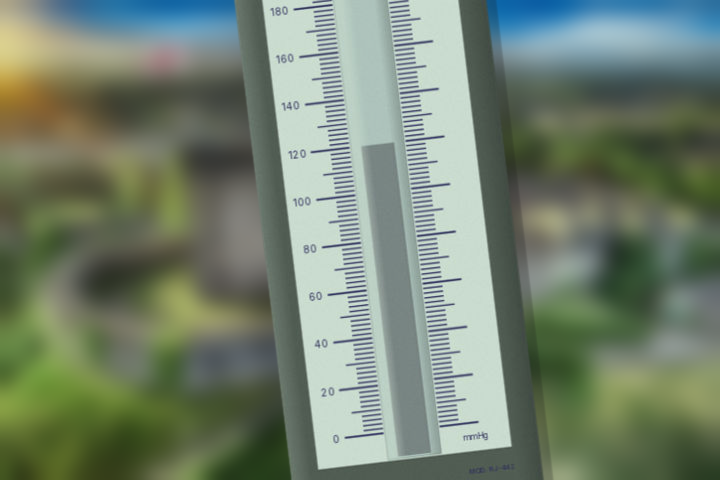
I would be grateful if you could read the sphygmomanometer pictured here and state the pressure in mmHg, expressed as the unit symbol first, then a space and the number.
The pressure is mmHg 120
